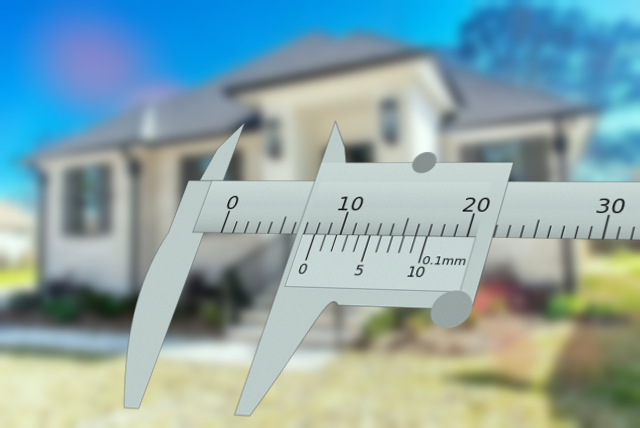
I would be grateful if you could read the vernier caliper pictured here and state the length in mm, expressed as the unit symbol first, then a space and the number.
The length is mm 7.9
